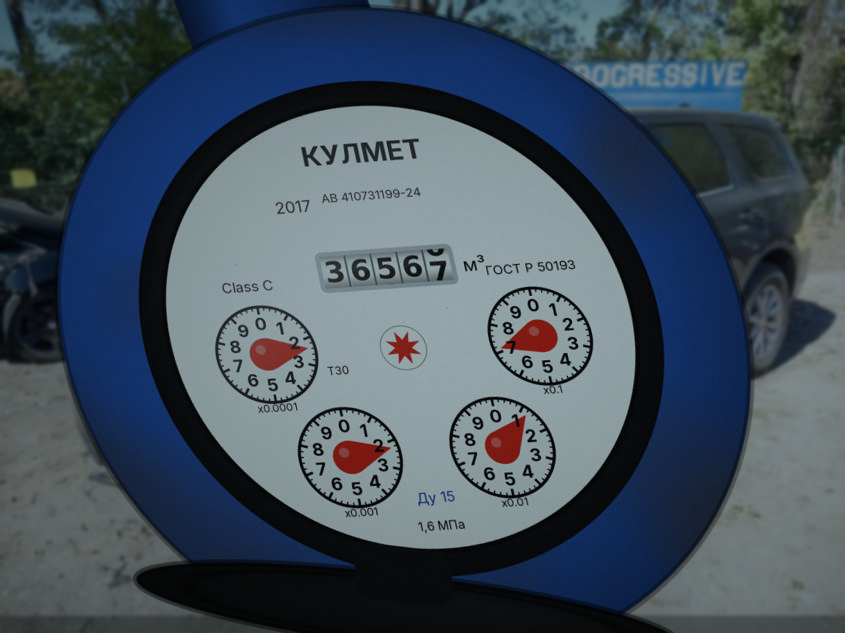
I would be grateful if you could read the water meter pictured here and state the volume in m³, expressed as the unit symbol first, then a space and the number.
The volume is m³ 36566.7122
